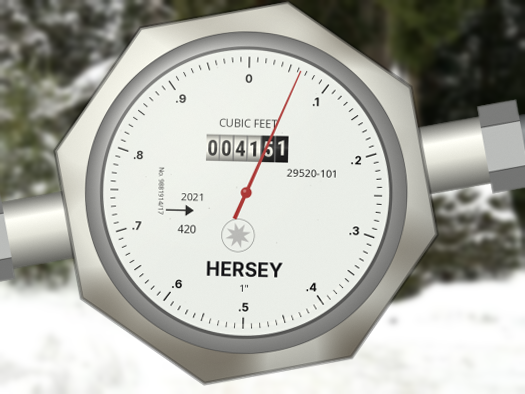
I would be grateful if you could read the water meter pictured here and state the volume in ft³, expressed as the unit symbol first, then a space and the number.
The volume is ft³ 4151.06
